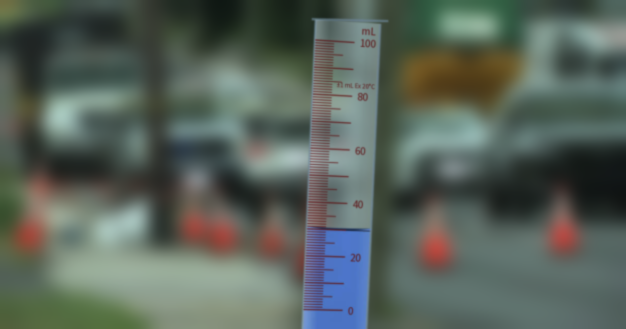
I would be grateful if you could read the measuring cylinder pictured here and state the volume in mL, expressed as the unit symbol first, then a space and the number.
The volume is mL 30
